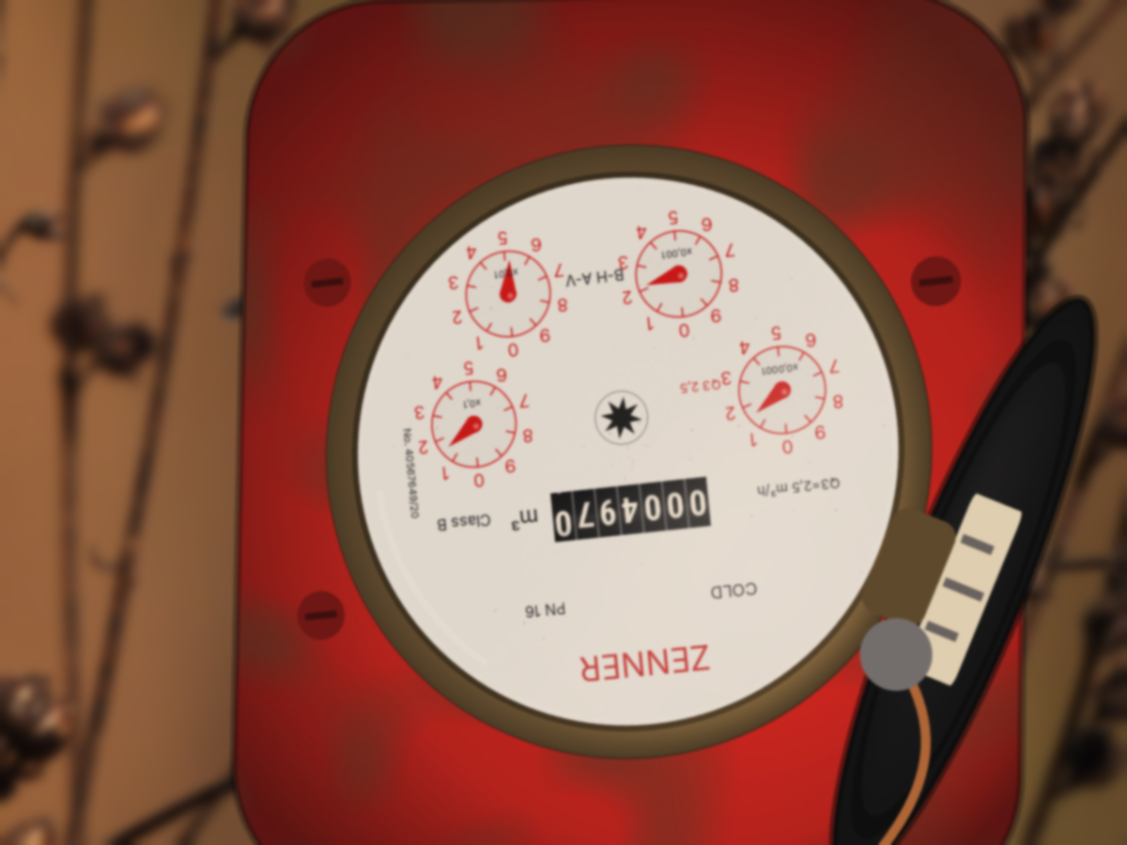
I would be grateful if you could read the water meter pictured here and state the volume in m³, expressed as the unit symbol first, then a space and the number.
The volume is m³ 4970.1521
